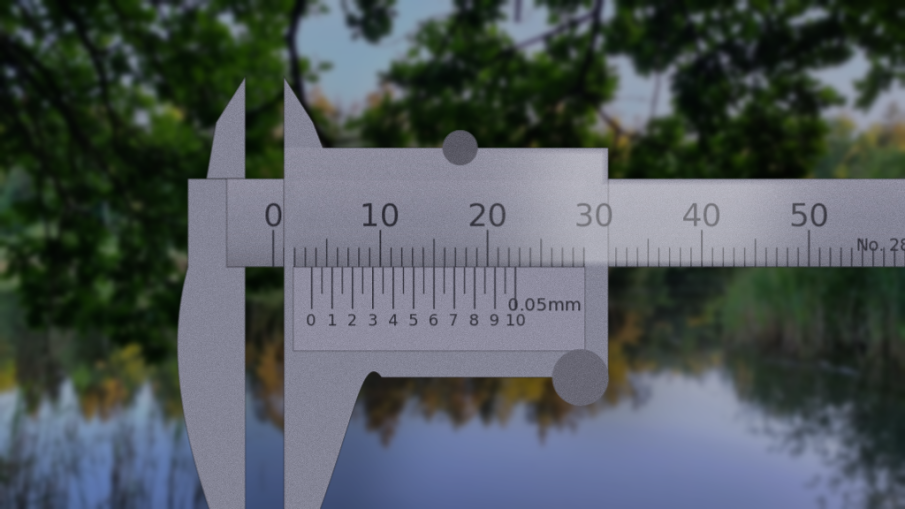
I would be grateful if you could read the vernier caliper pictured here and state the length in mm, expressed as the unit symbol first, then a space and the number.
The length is mm 3.6
